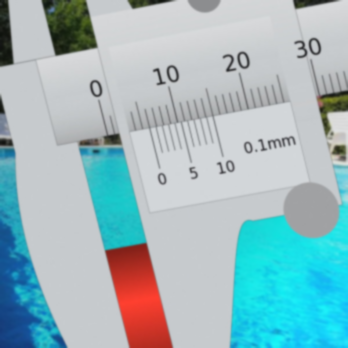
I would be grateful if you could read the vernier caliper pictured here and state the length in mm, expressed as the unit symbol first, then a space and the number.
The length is mm 6.0
